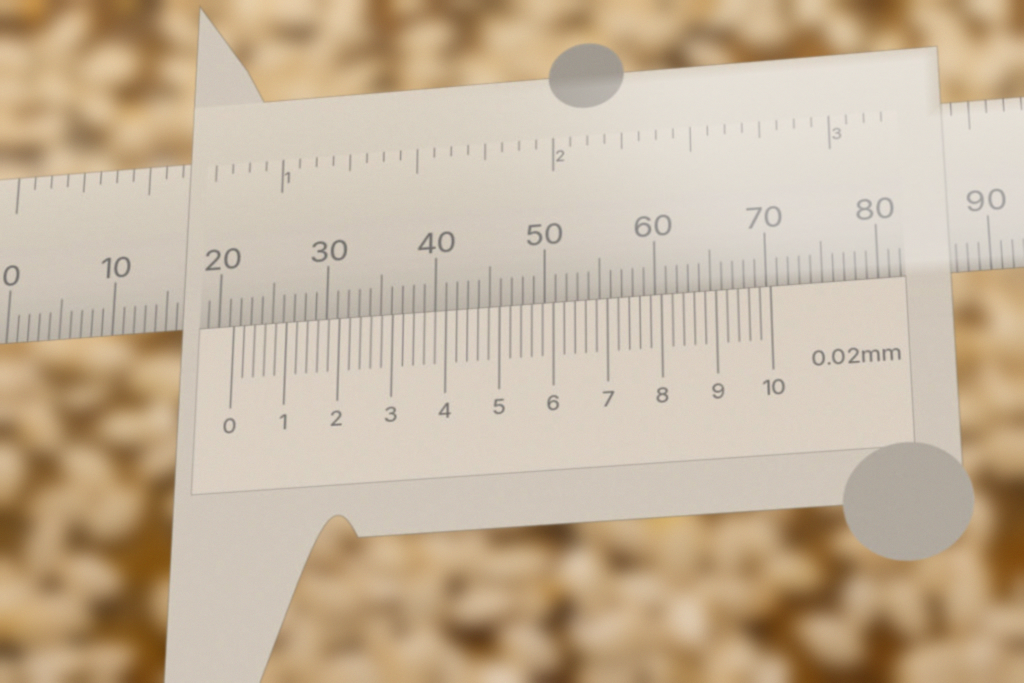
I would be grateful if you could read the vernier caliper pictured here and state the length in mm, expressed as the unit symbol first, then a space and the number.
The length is mm 21.4
